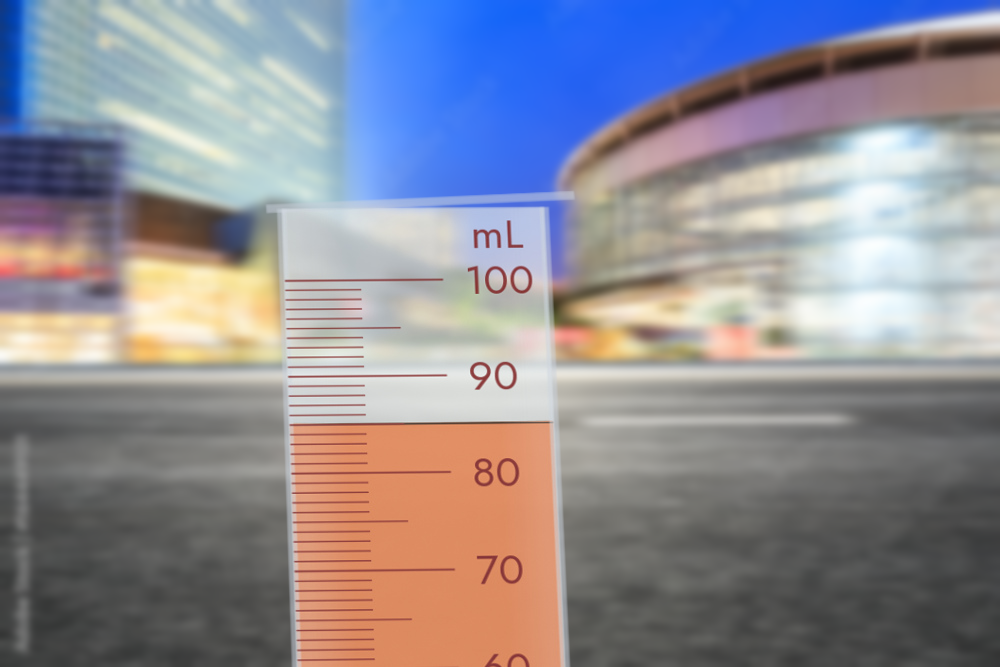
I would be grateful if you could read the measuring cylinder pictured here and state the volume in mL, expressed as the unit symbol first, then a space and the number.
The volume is mL 85
